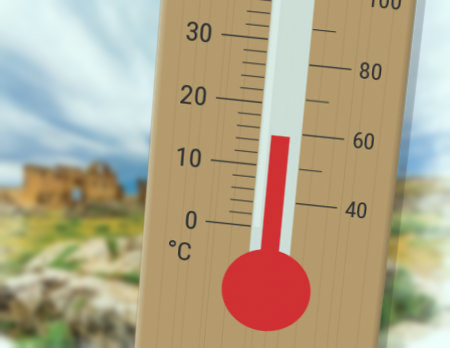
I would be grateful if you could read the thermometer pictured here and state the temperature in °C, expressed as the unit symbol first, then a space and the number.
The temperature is °C 15
